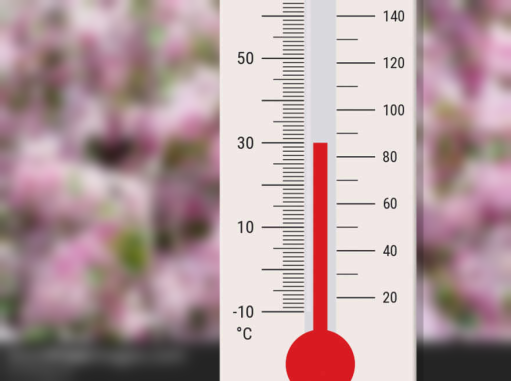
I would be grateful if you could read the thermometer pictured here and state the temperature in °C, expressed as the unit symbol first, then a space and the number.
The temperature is °C 30
